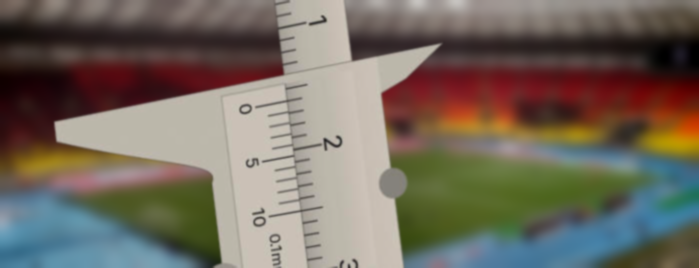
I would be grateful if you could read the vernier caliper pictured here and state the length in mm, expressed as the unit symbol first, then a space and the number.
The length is mm 16.0
